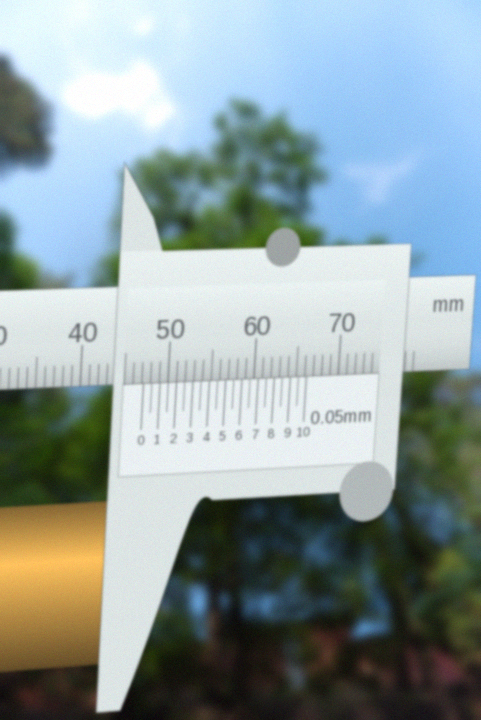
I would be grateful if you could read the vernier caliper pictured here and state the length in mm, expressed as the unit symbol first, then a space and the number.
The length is mm 47.2
